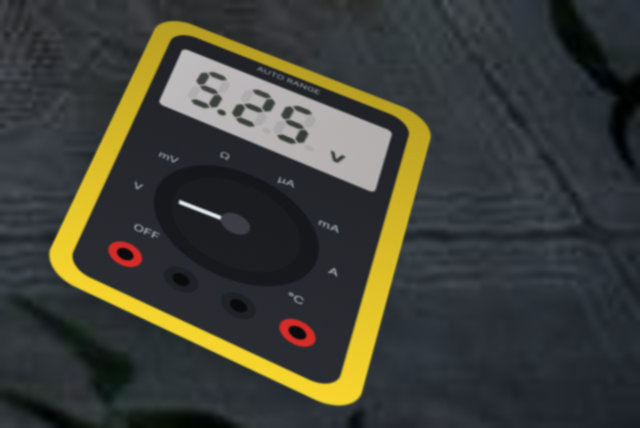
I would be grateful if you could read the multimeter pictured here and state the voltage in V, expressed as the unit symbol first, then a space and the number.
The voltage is V 5.25
